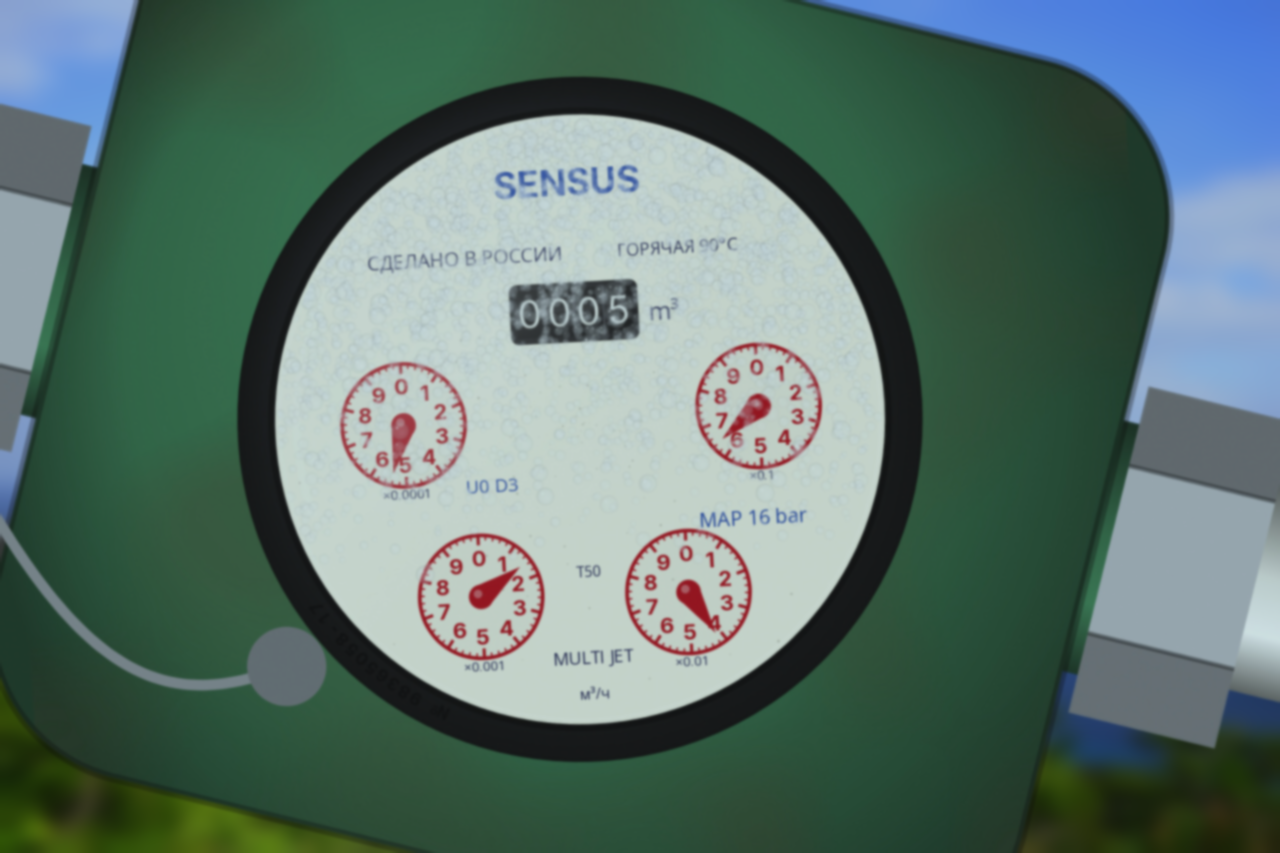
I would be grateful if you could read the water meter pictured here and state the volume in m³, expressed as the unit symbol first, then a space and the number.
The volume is m³ 5.6415
